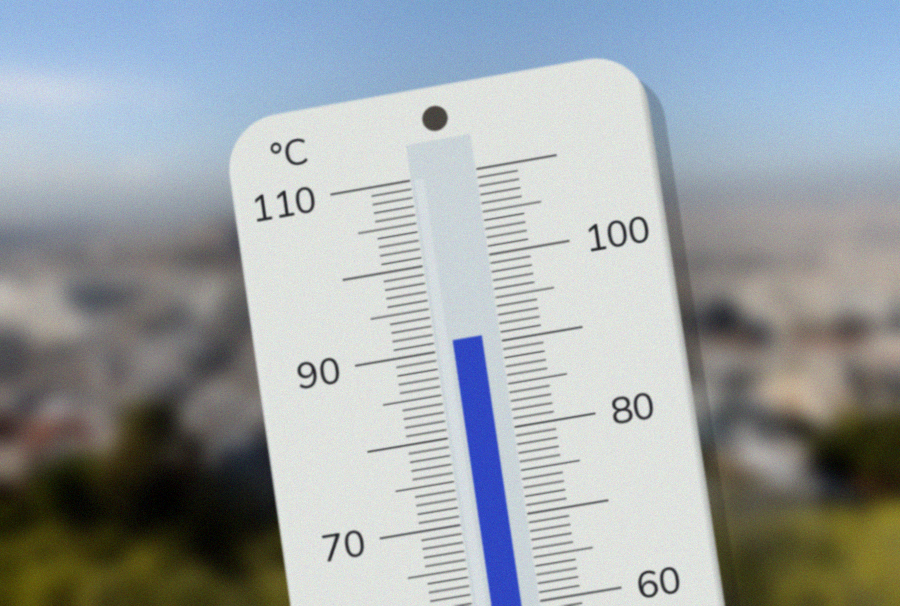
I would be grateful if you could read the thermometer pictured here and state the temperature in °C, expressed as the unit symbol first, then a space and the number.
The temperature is °C 91
